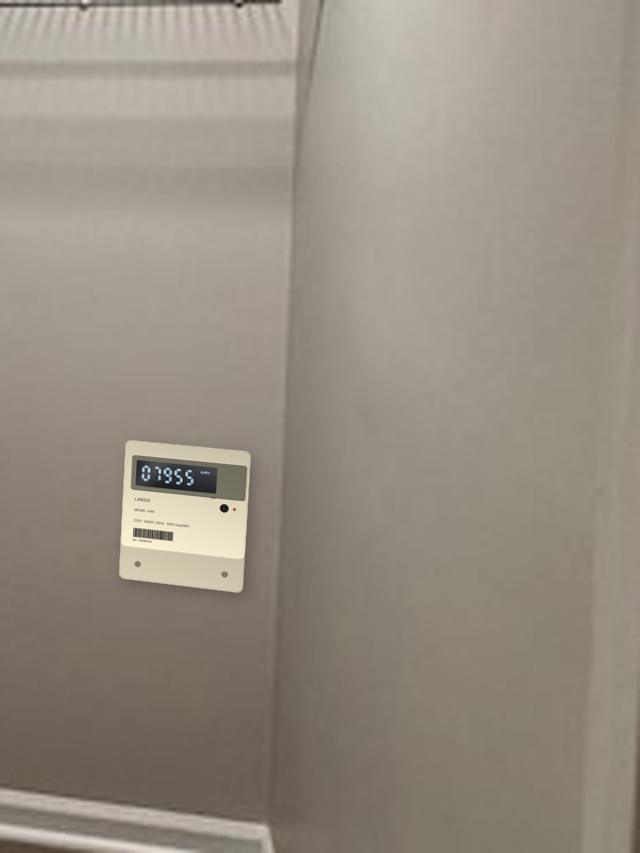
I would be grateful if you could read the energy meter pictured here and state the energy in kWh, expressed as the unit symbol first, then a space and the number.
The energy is kWh 7955
